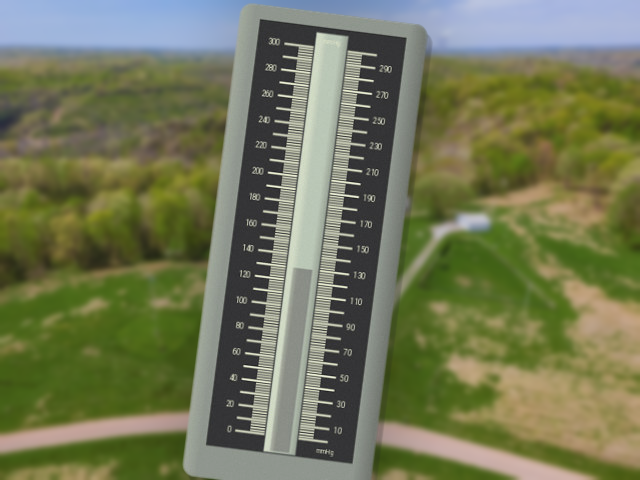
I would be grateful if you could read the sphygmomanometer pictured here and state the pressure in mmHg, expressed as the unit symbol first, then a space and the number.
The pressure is mmHg 130
